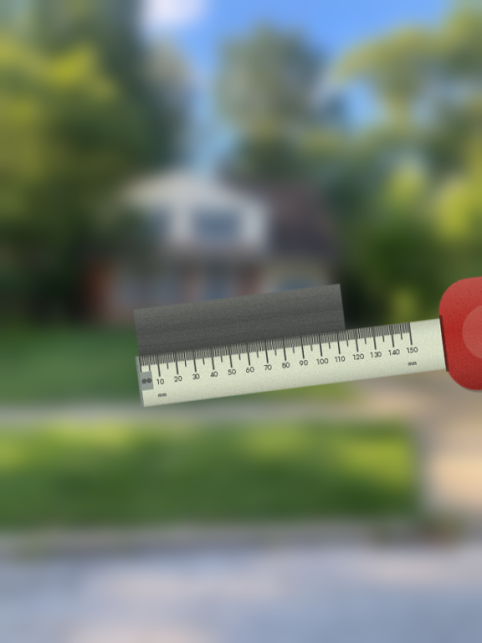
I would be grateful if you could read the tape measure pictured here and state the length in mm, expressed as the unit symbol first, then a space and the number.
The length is mm 115
